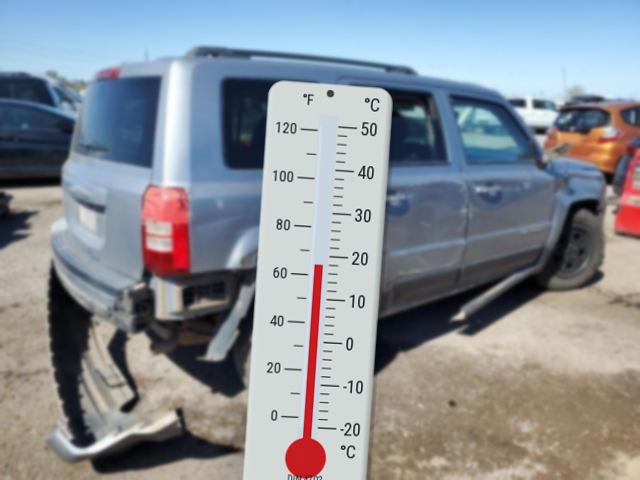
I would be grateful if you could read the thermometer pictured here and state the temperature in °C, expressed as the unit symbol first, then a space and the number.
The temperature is °C 18
